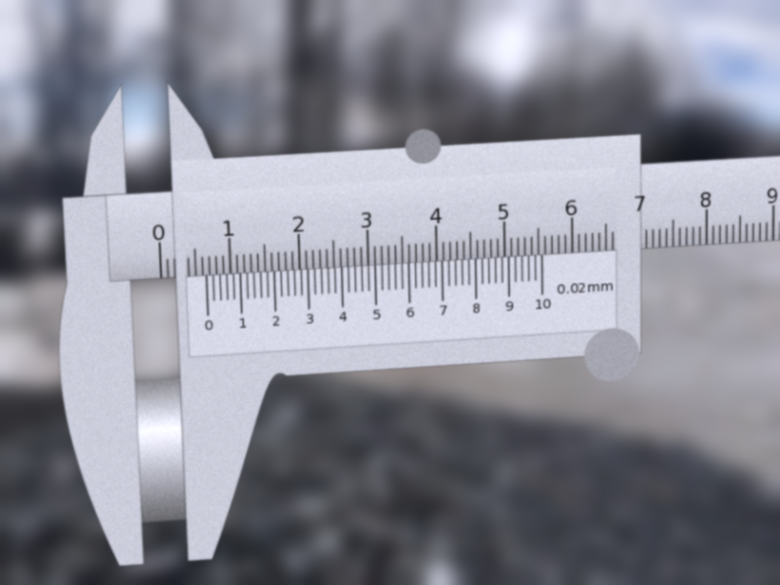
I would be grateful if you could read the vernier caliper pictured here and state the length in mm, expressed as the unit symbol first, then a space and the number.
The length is mm 6.5
